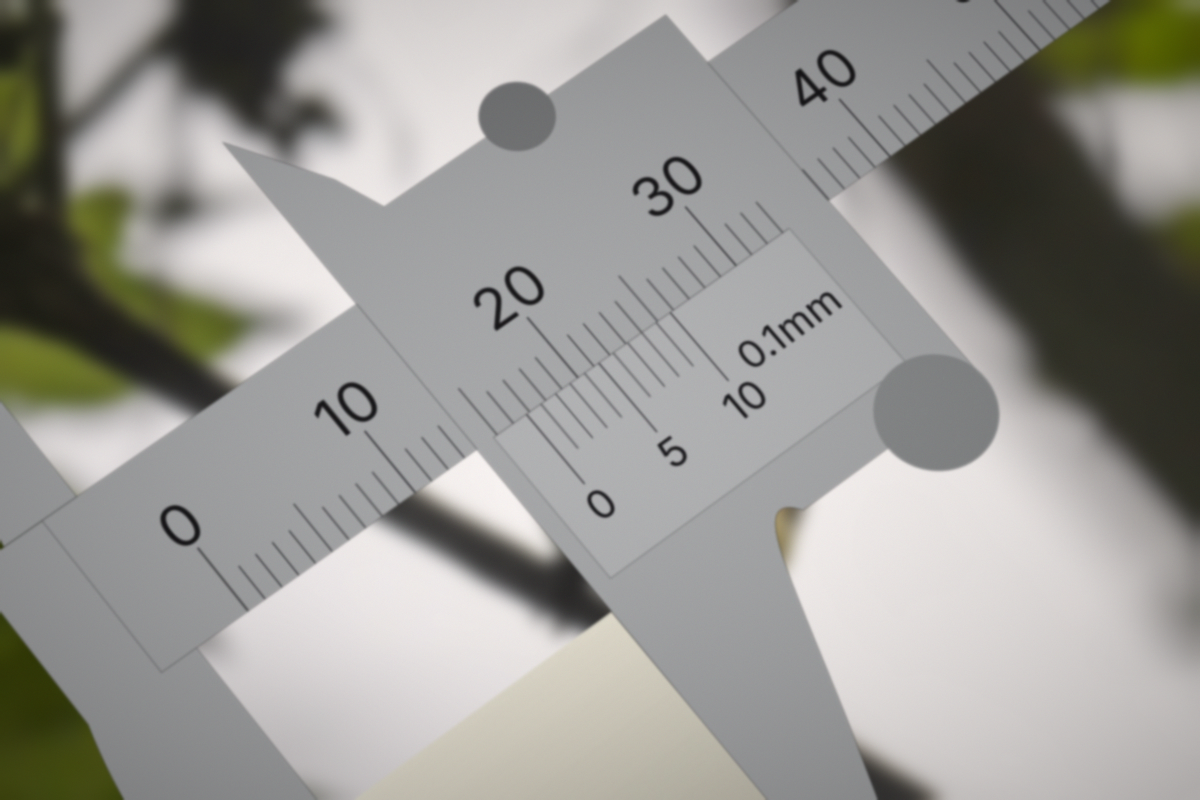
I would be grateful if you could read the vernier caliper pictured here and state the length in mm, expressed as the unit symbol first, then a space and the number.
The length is mm 16.8
